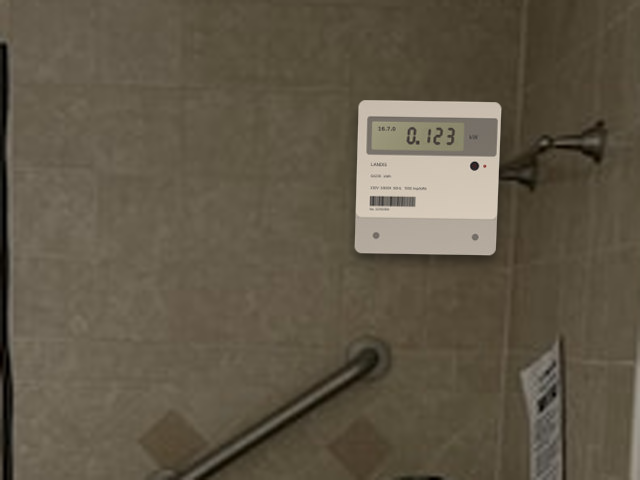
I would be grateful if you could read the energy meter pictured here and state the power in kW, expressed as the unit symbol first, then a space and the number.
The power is kW 0.123
